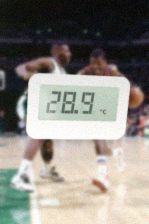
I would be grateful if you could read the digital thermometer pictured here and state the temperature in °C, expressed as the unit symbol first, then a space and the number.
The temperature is °C 28.9
